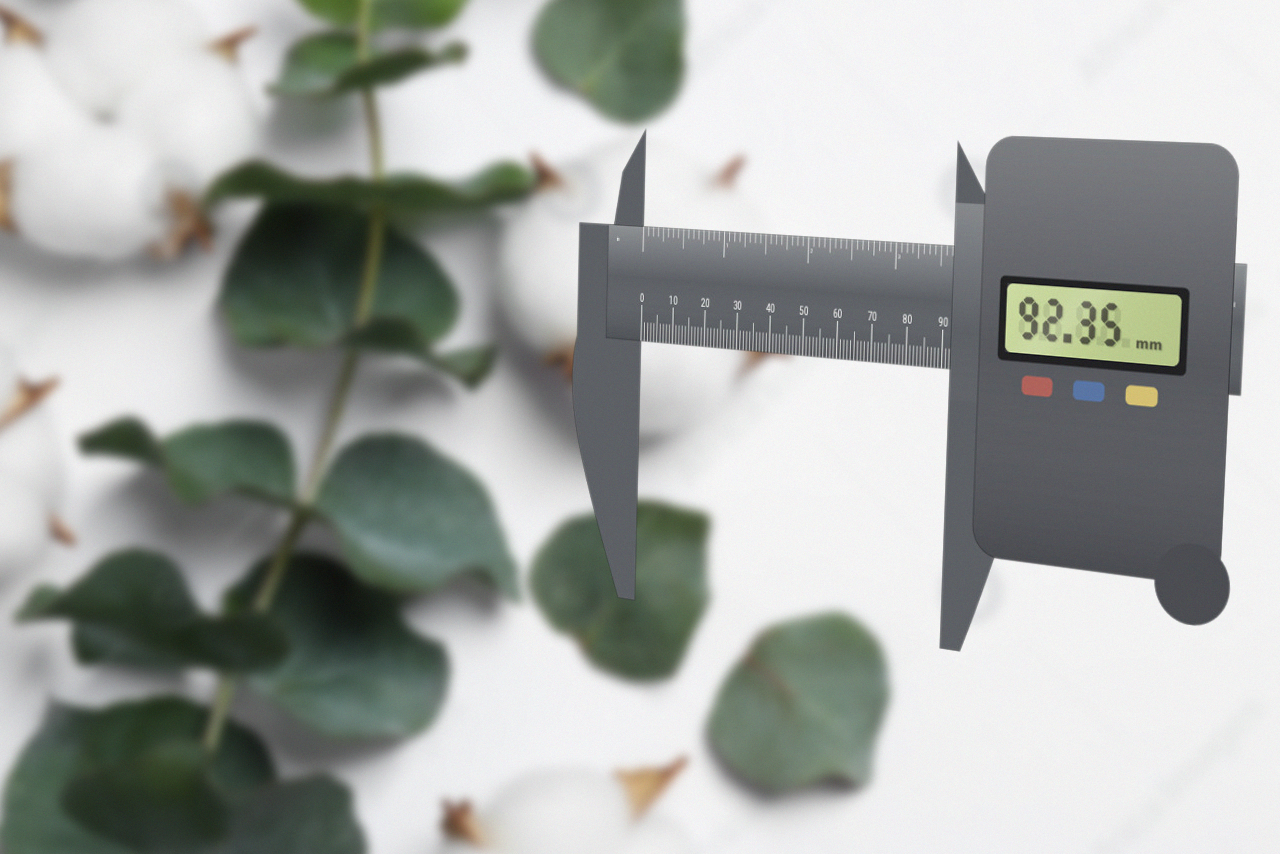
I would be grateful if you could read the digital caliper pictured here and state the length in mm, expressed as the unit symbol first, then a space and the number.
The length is mm 92.35
